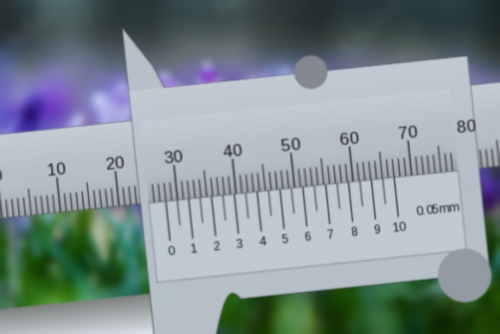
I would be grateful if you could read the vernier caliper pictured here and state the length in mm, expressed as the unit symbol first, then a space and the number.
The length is mm 28.0
